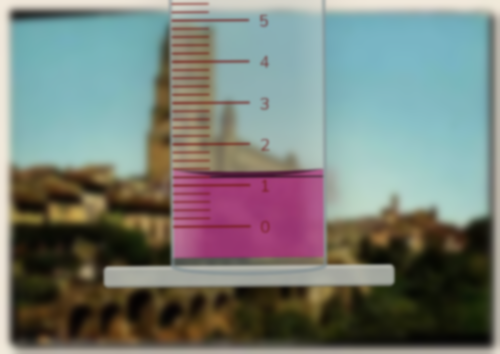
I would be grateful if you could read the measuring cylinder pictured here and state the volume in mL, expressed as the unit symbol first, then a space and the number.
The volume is mL 1.2
